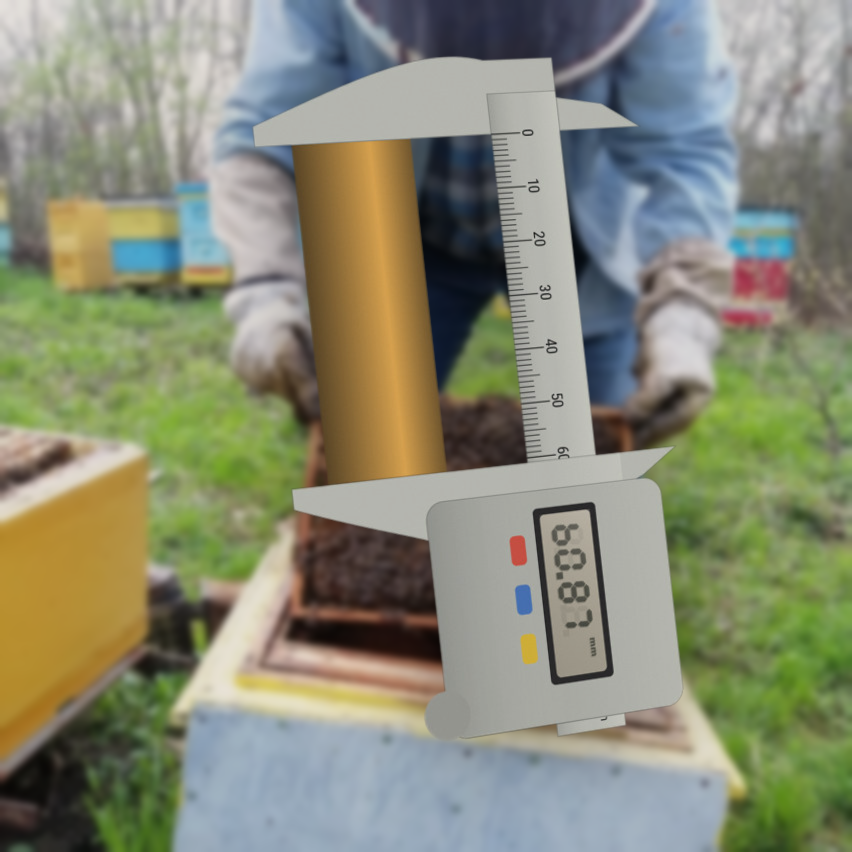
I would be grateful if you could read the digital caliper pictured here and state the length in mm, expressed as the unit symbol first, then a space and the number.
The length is mm 60.87
